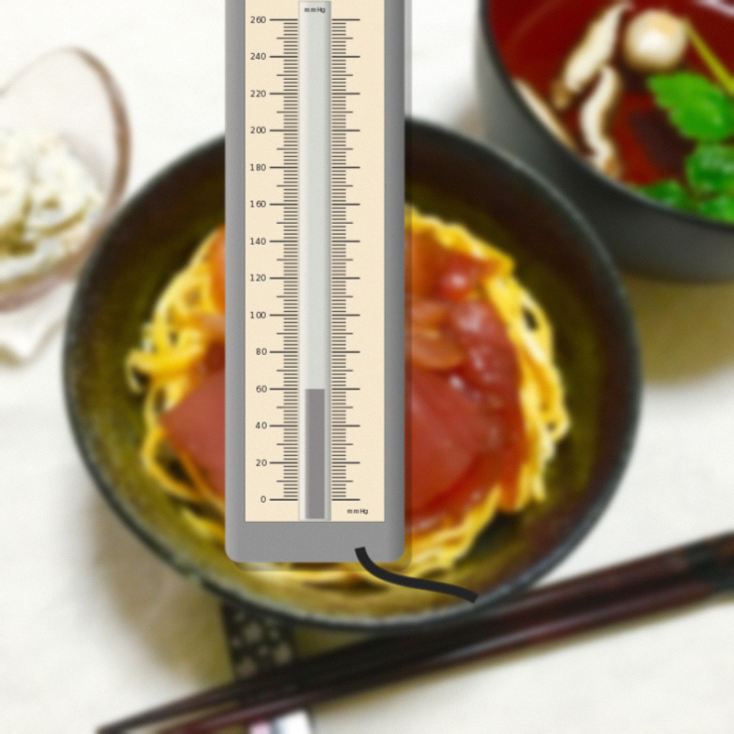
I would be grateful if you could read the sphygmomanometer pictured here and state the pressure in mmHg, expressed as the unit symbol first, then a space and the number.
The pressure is mmHg 60
